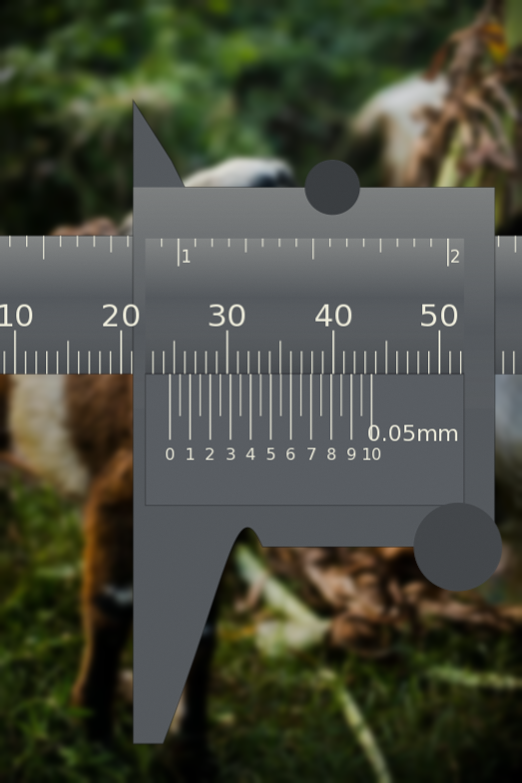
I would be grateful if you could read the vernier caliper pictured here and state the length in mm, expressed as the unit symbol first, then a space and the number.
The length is mm 24.6
